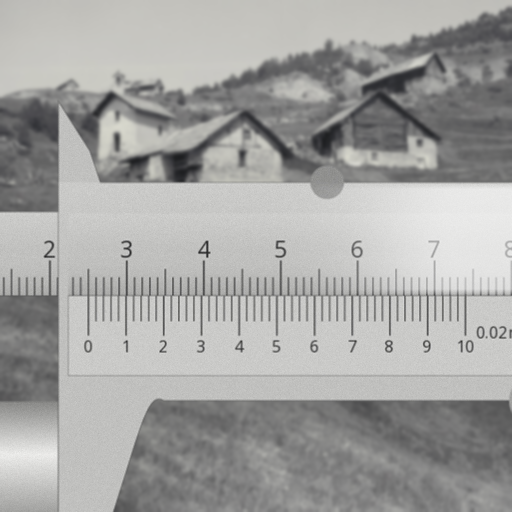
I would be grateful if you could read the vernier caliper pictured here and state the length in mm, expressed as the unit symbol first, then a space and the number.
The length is mm 25.0
